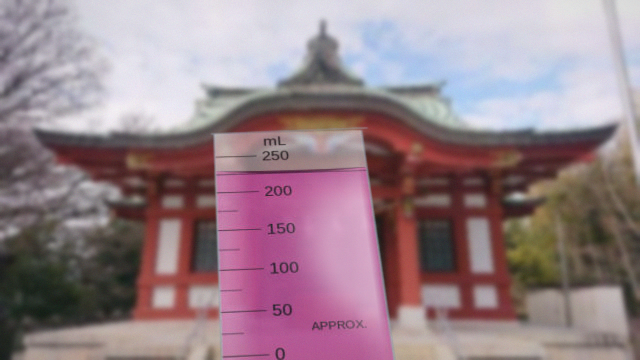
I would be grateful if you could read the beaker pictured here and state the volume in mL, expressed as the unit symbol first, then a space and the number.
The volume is mL 225
